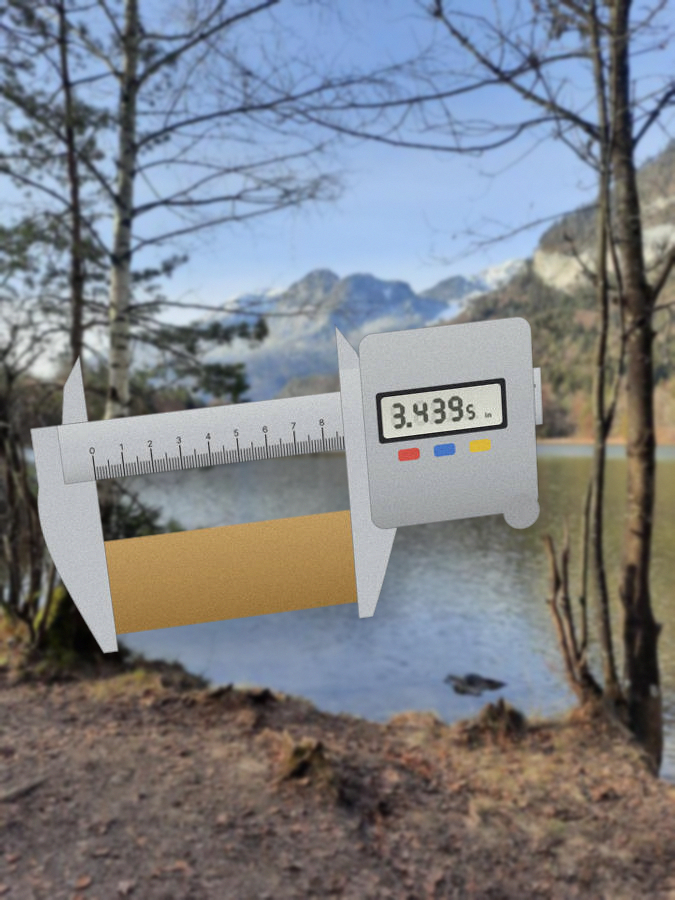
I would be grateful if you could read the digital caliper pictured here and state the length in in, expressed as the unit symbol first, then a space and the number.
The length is in 3.4395
